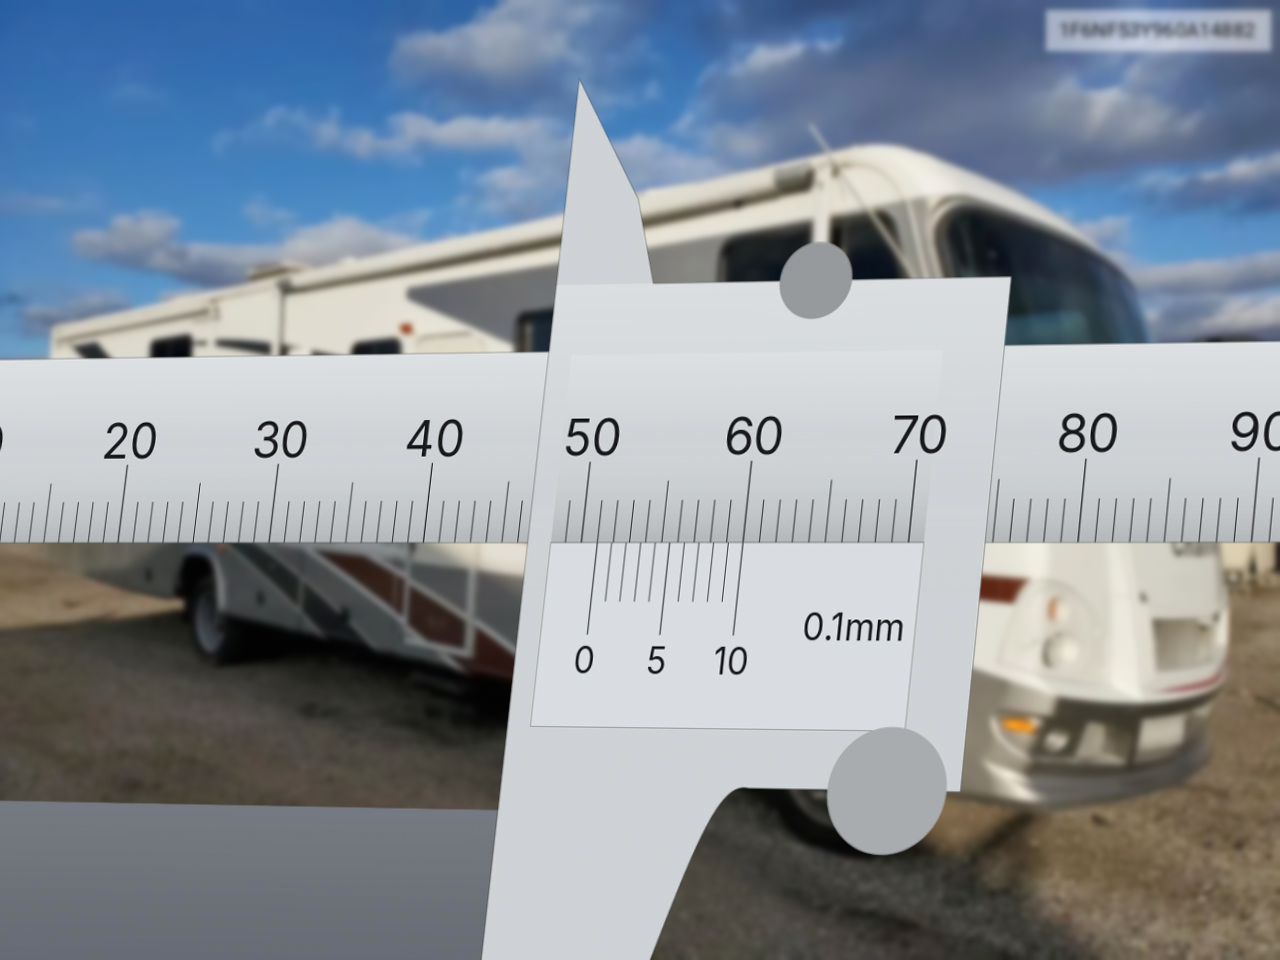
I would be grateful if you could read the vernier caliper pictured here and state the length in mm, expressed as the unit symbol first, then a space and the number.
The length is mm 51.0
